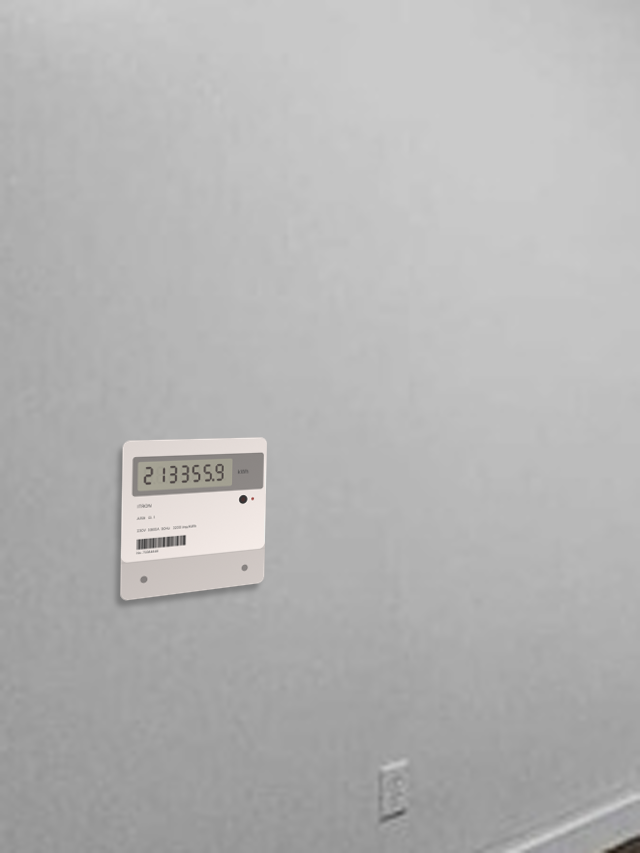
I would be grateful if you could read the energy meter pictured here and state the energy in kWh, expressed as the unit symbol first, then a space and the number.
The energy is kWh 213355.9
